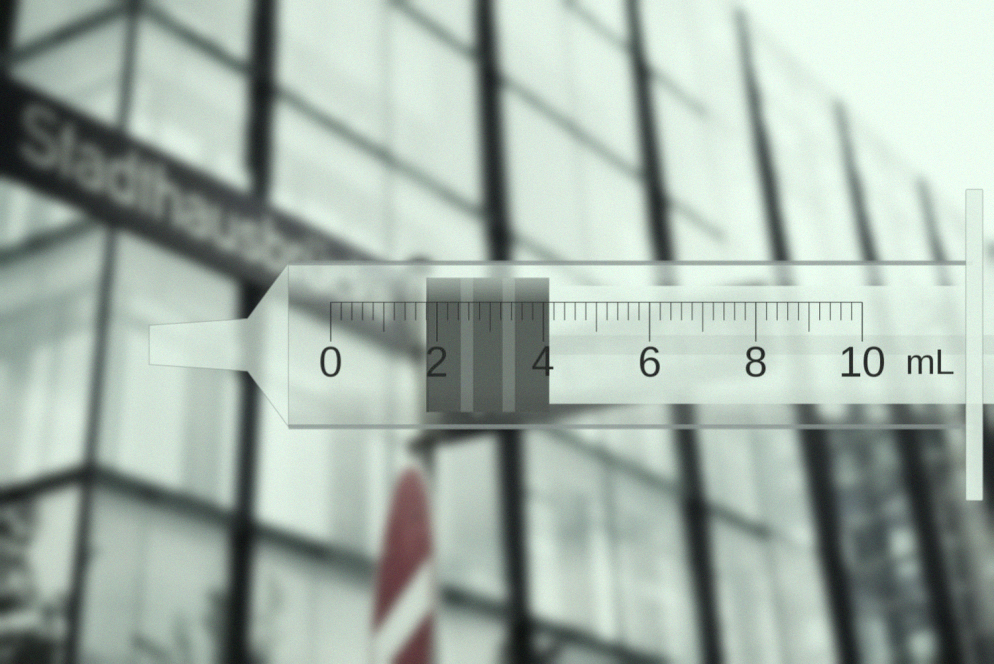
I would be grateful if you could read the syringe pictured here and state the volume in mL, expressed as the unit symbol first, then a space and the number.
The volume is mL 1.8
